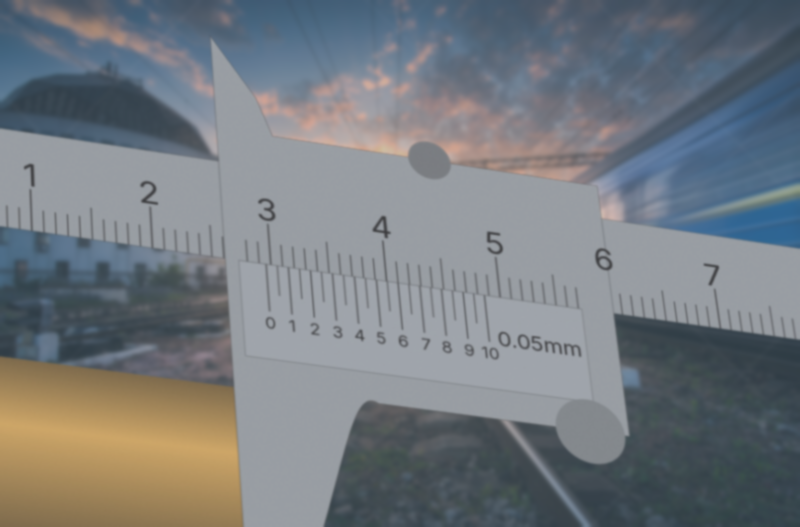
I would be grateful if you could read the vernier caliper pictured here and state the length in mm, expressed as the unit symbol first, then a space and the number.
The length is mm 29.6
